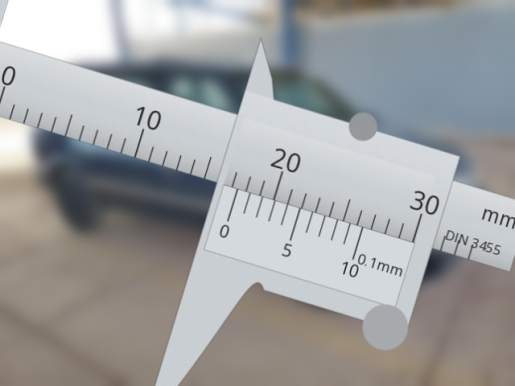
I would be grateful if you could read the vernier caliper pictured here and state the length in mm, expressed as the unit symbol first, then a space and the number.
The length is mm 17.4
